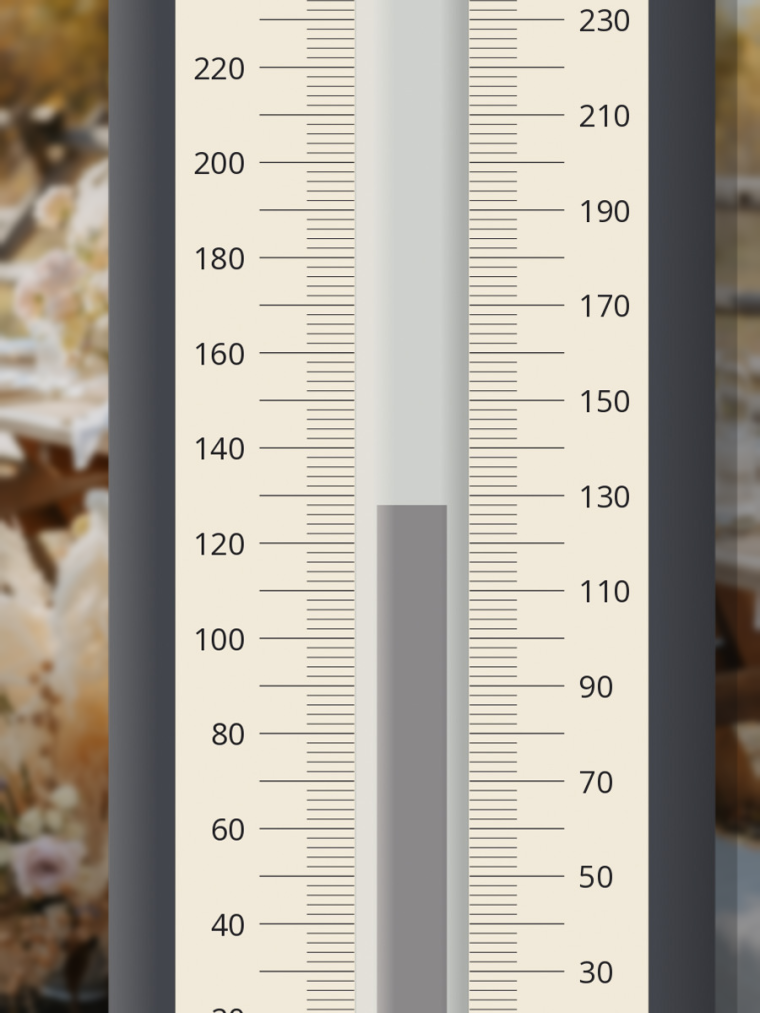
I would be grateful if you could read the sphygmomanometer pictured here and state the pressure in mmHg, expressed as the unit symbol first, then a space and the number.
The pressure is mmHg 128
